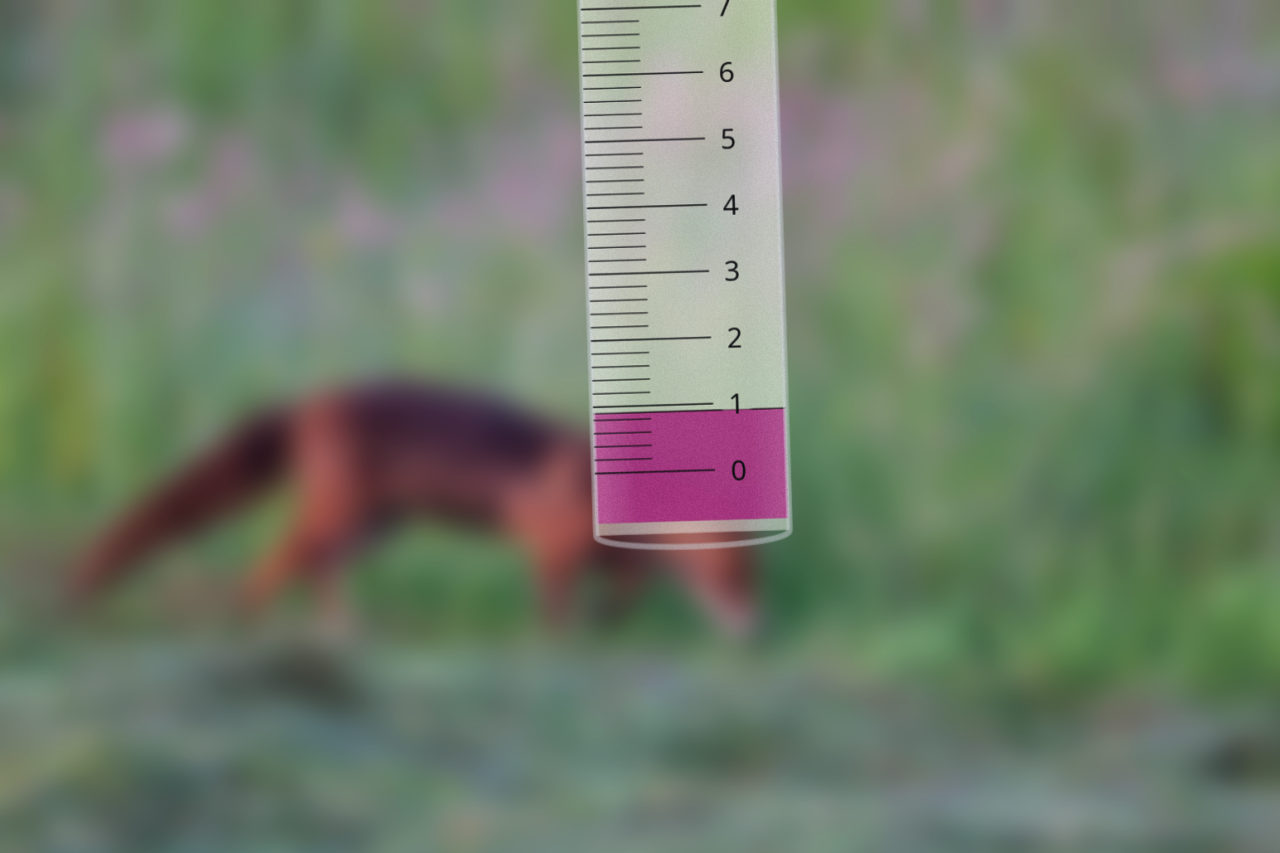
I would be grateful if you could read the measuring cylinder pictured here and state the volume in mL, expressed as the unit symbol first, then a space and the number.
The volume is mL 0.9
